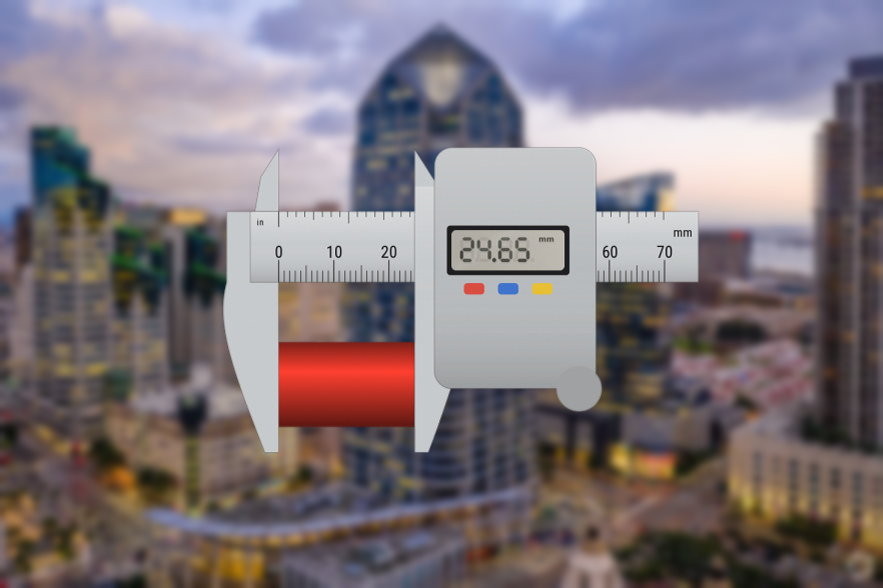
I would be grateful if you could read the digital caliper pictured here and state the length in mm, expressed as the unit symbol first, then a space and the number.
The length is mm 24.65
